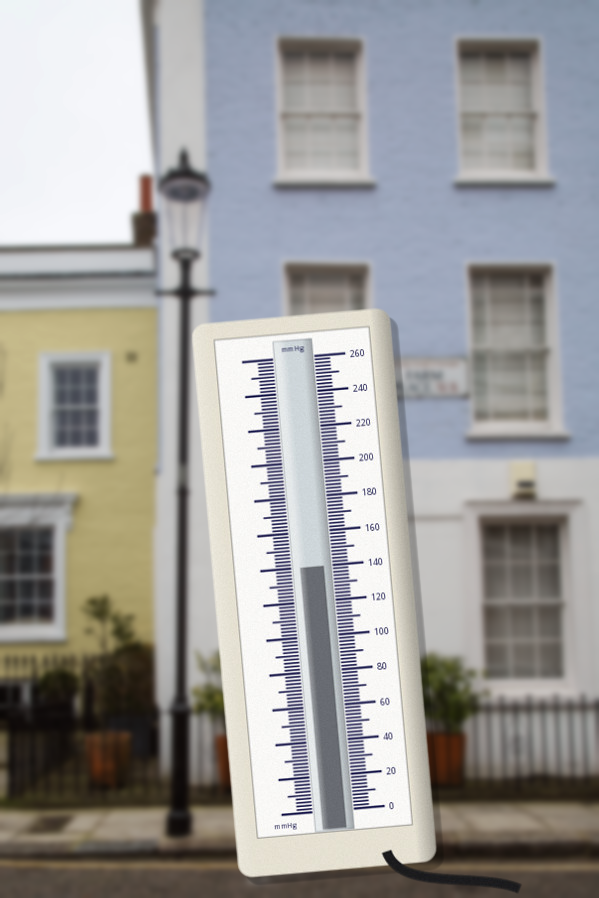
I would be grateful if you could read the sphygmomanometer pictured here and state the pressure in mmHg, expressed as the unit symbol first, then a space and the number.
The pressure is mmHg 140
